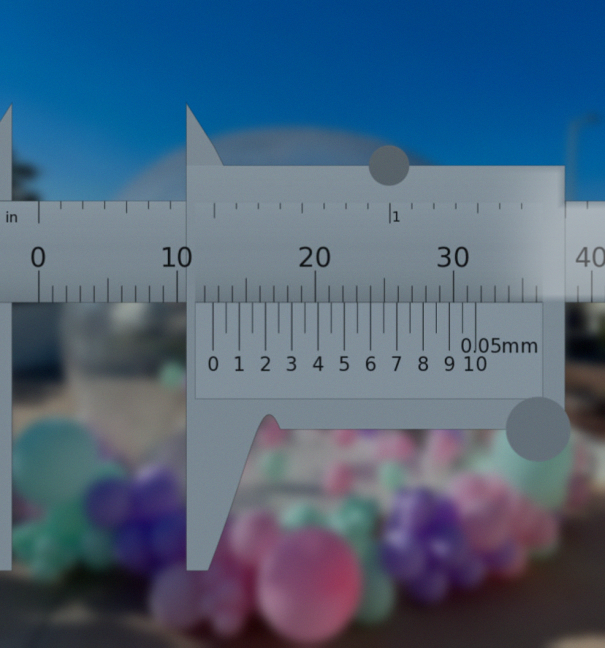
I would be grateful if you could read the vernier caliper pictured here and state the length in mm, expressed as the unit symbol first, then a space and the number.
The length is mm 12.6
